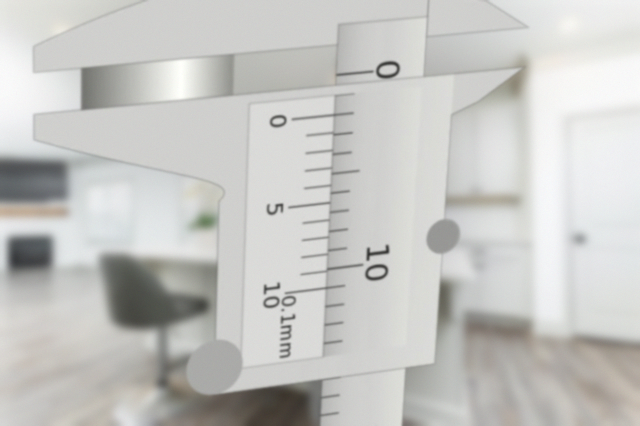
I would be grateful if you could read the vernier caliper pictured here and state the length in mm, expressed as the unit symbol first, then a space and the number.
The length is mm 2.0
